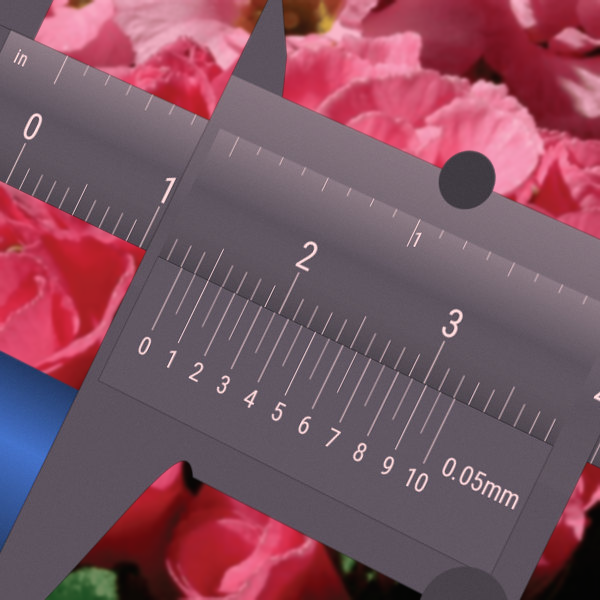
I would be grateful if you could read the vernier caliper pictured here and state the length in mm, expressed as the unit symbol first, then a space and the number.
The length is mm 13.1
